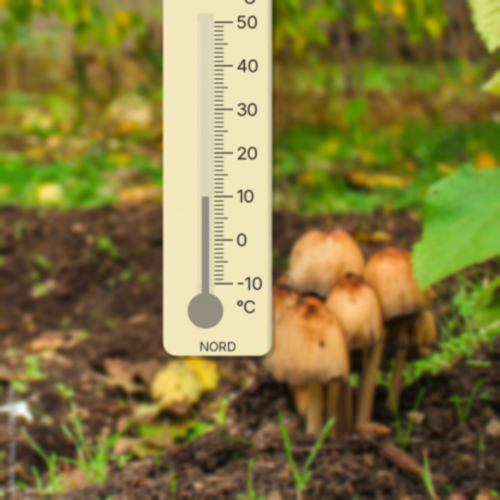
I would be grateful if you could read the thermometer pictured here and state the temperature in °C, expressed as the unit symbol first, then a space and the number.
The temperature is °C 10
